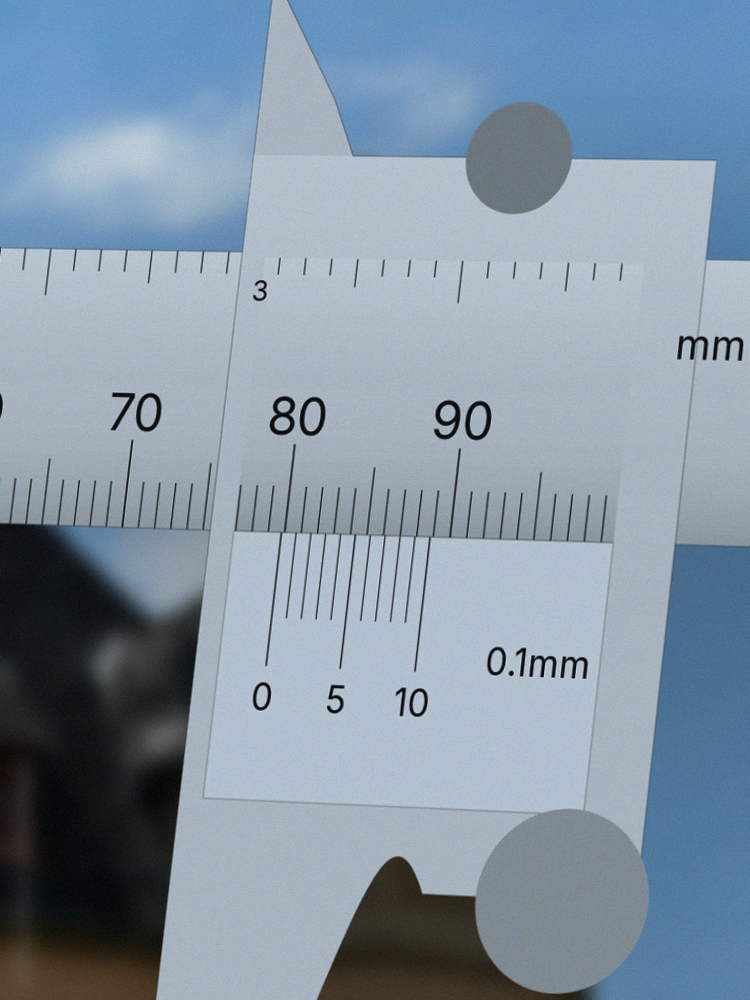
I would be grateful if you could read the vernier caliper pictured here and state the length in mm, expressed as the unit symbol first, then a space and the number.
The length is mm 79.8
